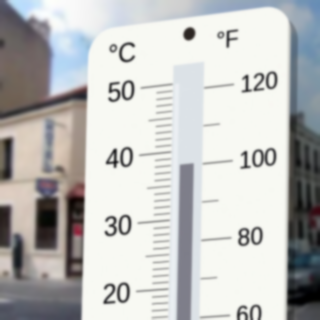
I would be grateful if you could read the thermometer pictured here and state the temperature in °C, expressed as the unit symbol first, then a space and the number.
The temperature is °C 38
